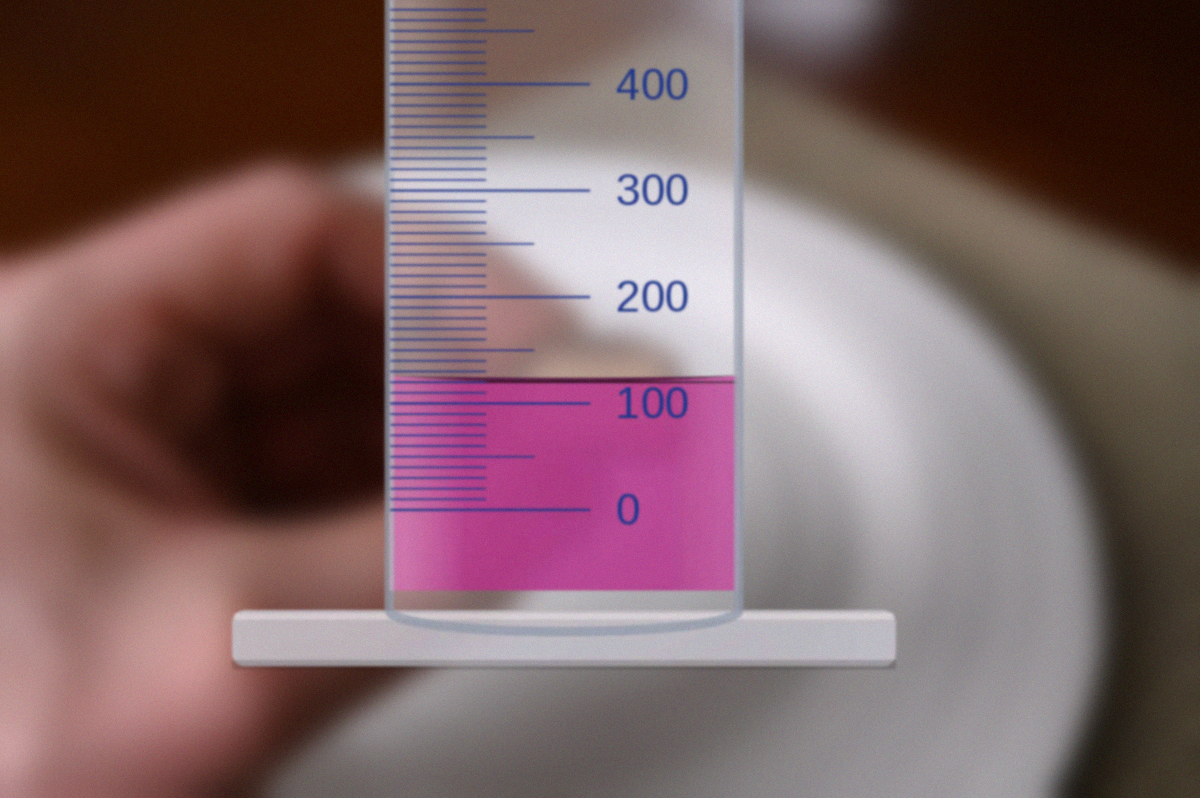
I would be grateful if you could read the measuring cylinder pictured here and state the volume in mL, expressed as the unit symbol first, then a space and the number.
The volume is mL 120
